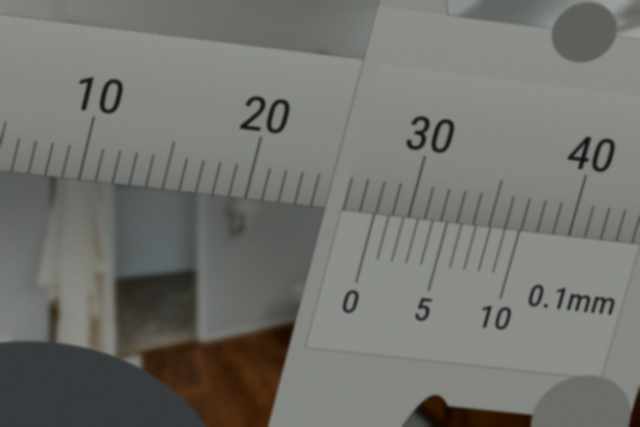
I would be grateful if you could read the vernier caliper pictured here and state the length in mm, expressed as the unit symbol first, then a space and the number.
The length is mm 27.9
